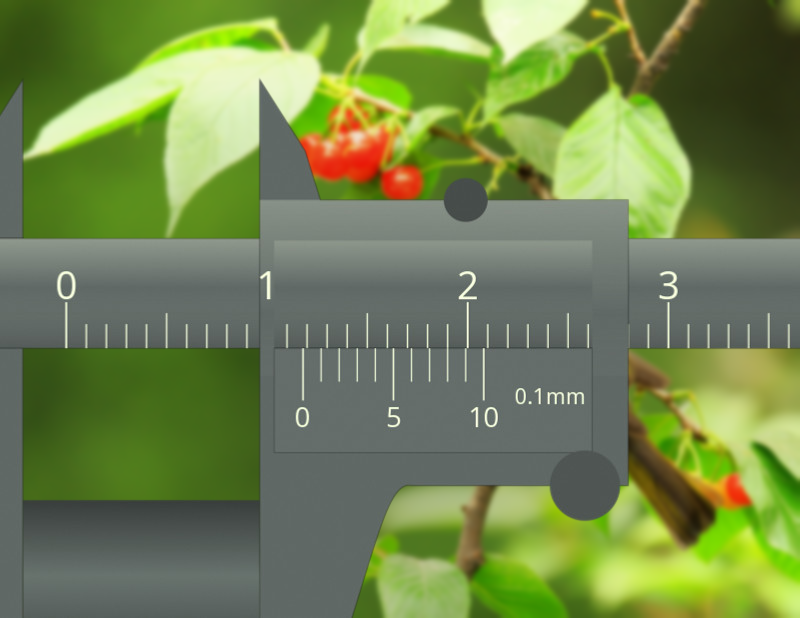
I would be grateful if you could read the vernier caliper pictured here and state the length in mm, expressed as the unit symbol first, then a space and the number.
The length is mm 11.8
